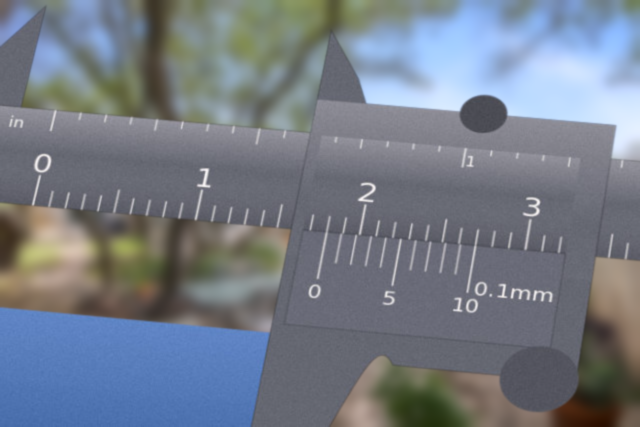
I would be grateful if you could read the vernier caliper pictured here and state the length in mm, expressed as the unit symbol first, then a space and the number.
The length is mm 18.0
